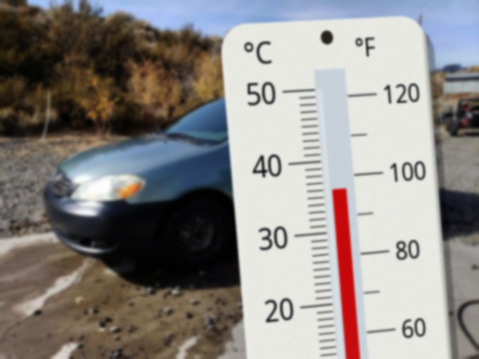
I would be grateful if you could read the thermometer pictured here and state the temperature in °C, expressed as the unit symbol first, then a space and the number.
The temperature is °C 36
